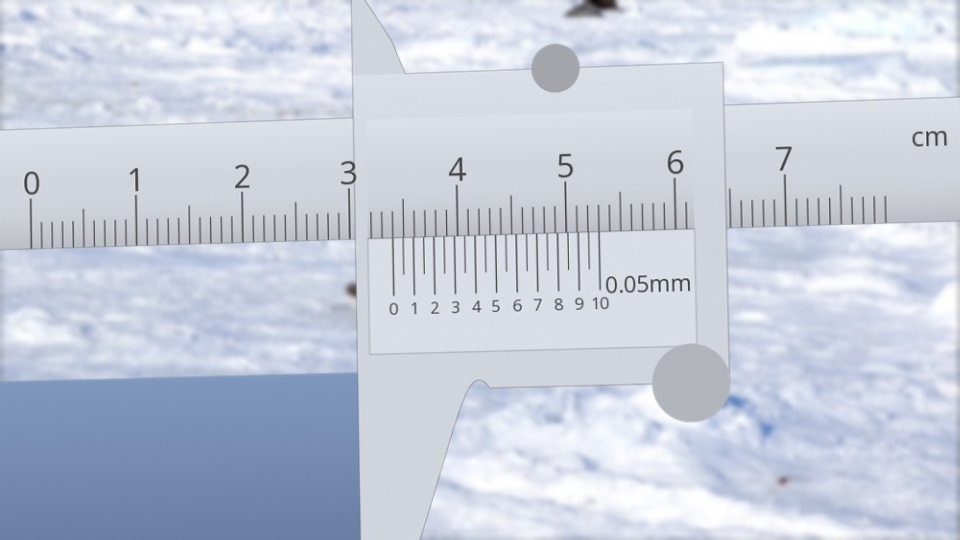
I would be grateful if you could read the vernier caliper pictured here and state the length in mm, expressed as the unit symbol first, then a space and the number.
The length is mm 34.0
